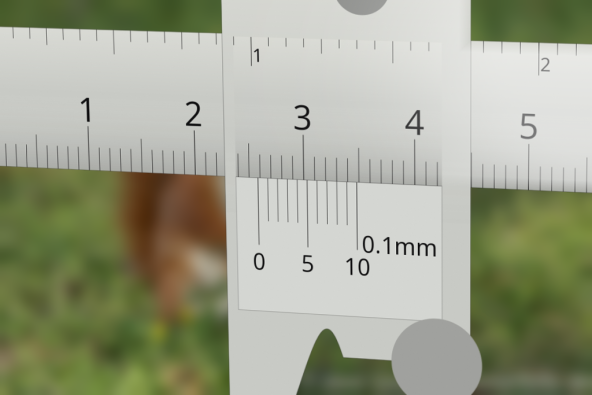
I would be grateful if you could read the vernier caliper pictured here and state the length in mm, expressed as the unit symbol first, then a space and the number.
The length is mm 25.8
